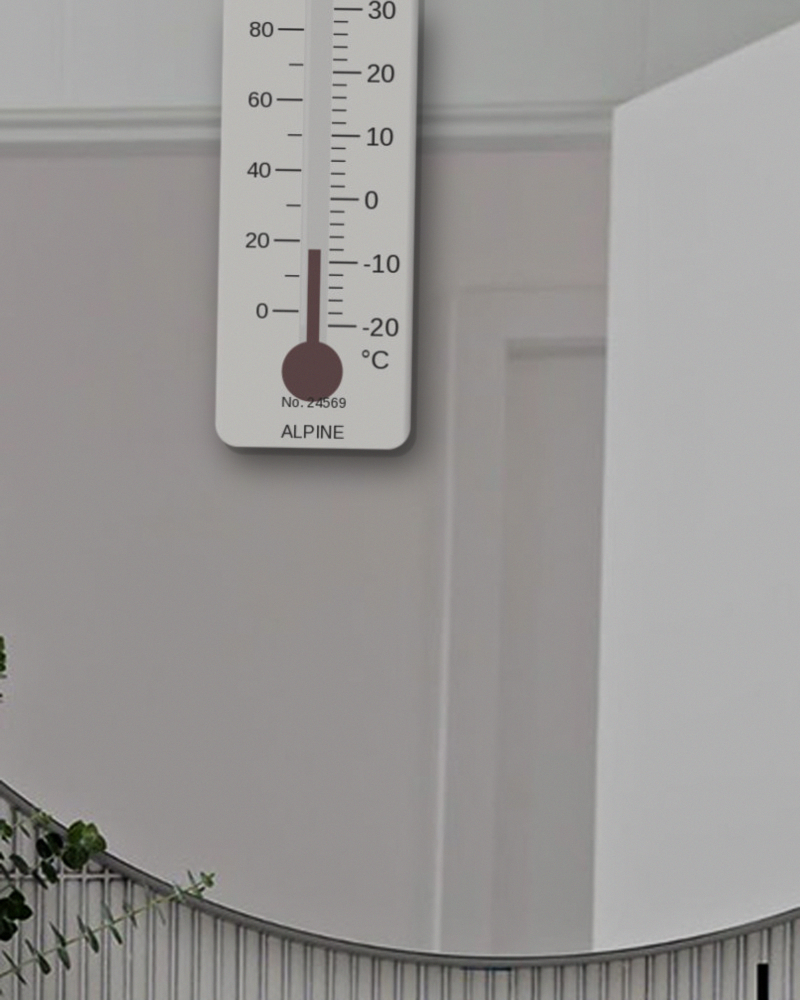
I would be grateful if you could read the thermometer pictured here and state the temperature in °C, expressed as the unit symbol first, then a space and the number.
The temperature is °C -8
